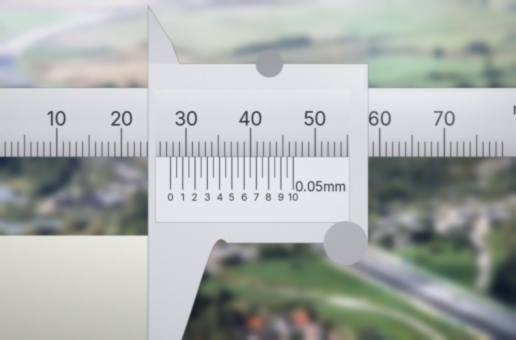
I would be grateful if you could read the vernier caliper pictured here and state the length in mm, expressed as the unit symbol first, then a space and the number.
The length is mm 27.6
